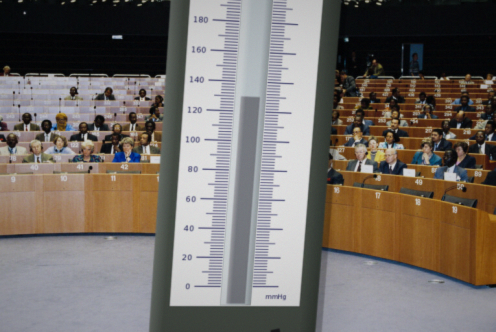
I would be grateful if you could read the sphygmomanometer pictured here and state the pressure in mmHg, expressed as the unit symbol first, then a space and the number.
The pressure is mmHg 130
